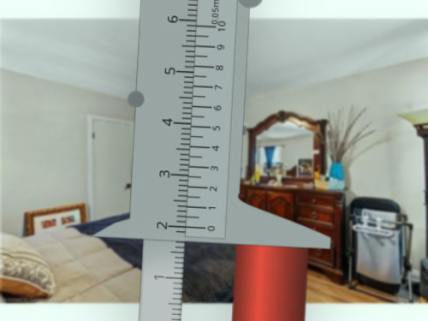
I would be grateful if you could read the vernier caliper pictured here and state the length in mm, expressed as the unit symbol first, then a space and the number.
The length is mm 20.0
